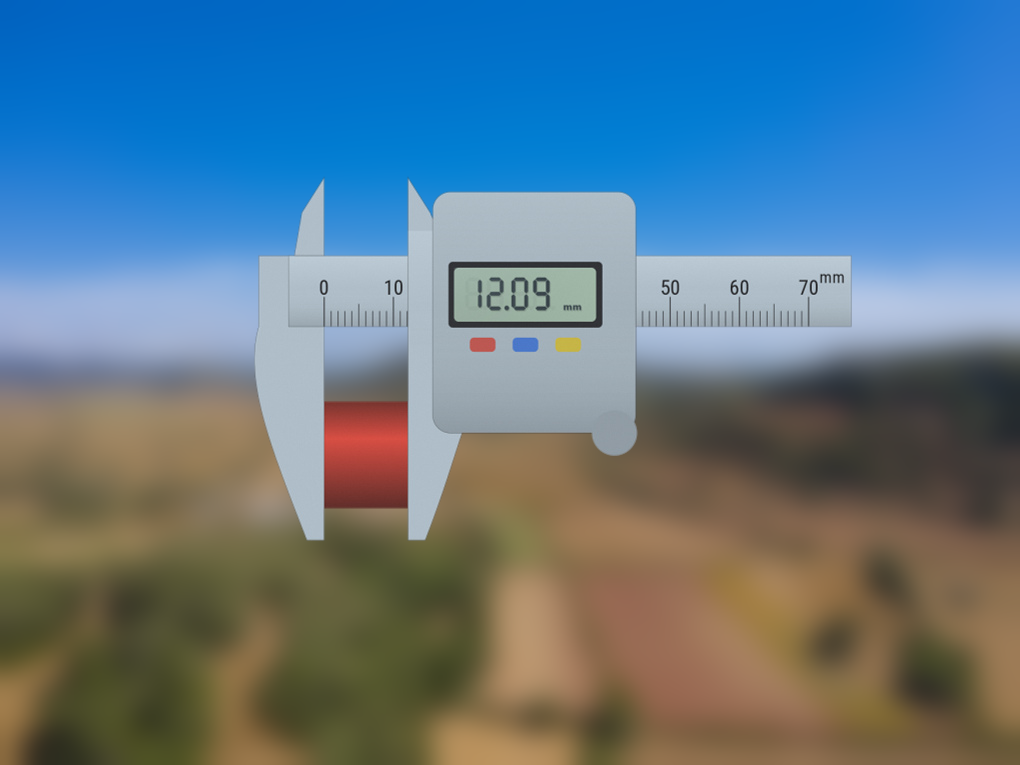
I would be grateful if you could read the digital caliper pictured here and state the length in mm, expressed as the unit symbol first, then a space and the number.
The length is mm 12.09
